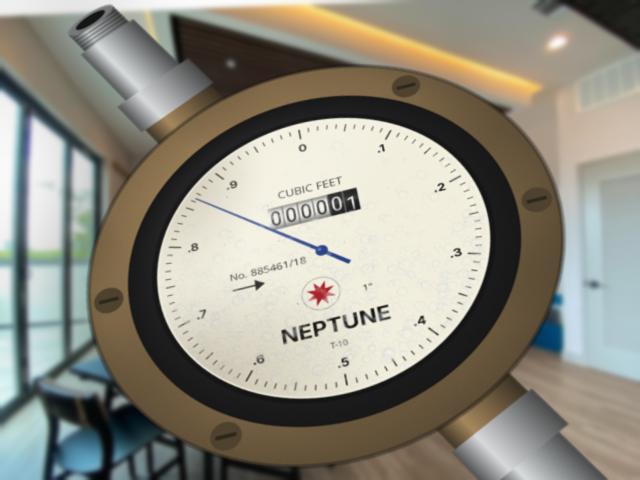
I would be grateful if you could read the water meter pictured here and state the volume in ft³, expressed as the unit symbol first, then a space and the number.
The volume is ft³ 0.86
